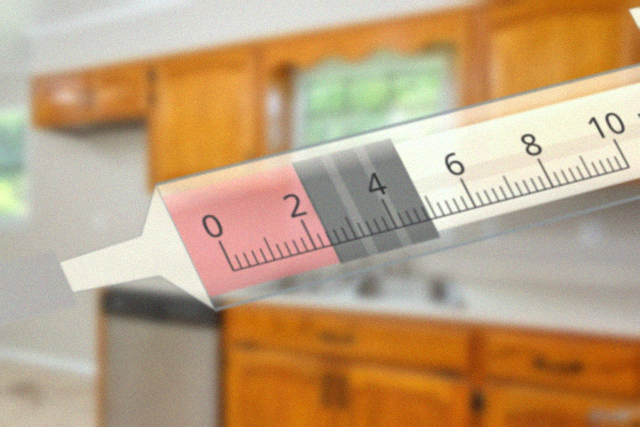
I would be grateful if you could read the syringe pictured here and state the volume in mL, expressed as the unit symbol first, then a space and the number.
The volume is mL 2.4
